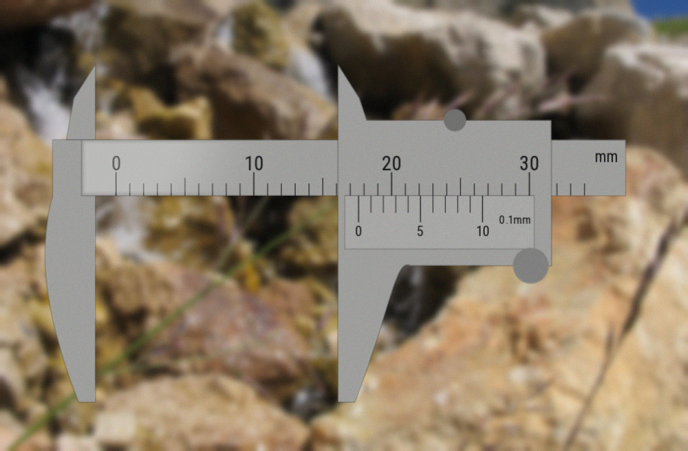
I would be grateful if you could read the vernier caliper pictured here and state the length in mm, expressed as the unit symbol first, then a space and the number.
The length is mm 17.6
